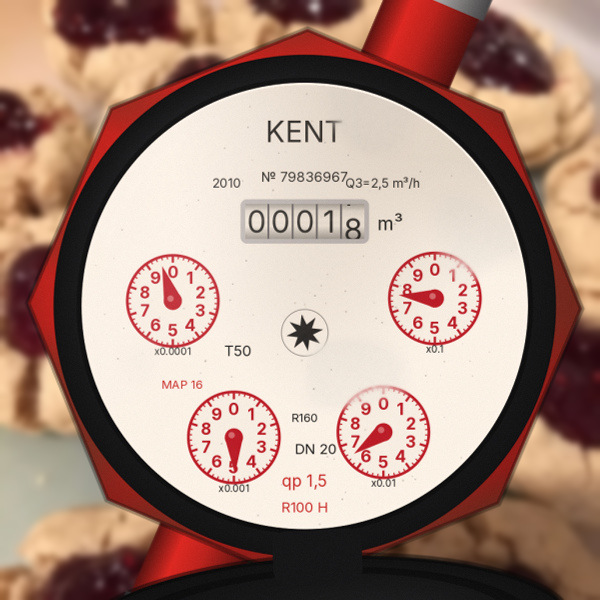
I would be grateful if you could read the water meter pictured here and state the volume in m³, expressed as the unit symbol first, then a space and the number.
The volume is m³ 17.7649
